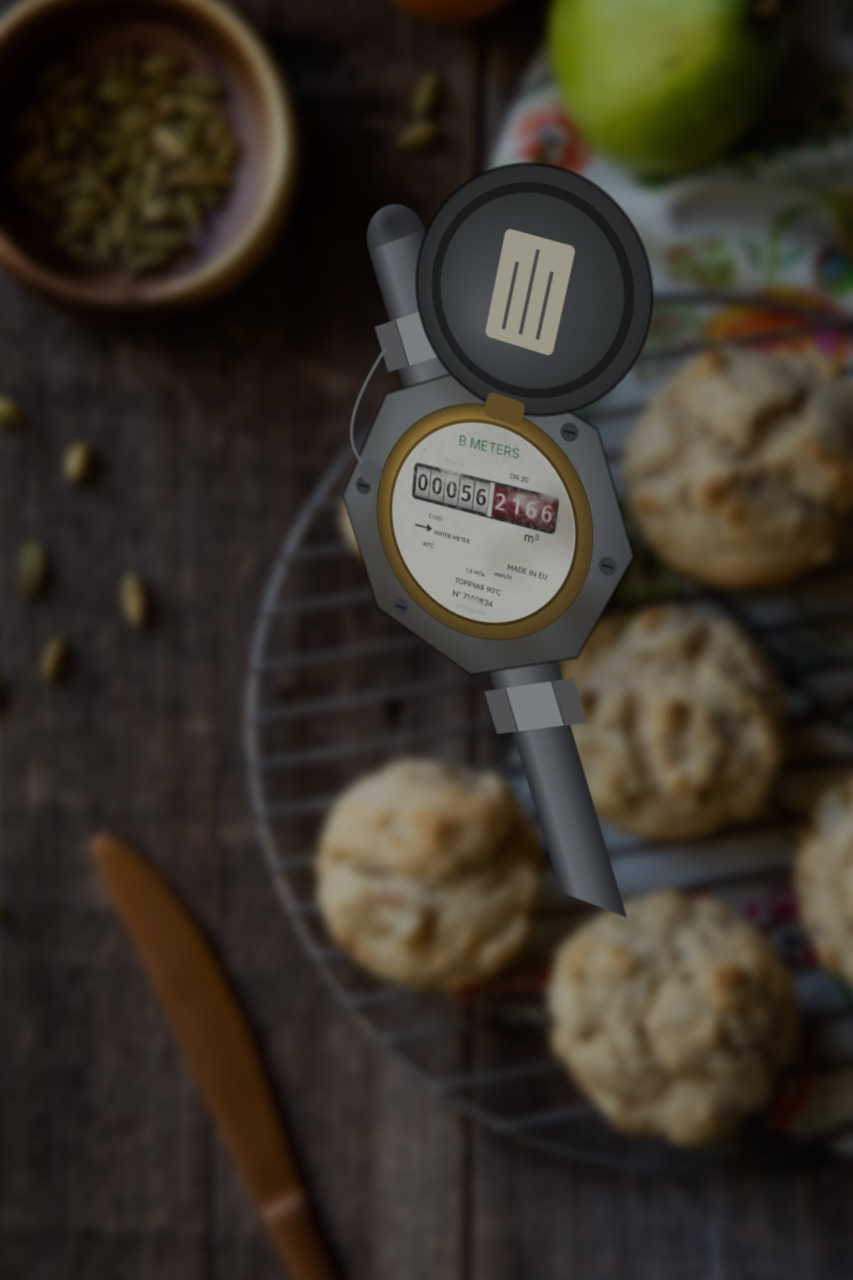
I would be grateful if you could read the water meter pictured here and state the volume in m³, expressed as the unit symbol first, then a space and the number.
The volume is m³ 56.2166
